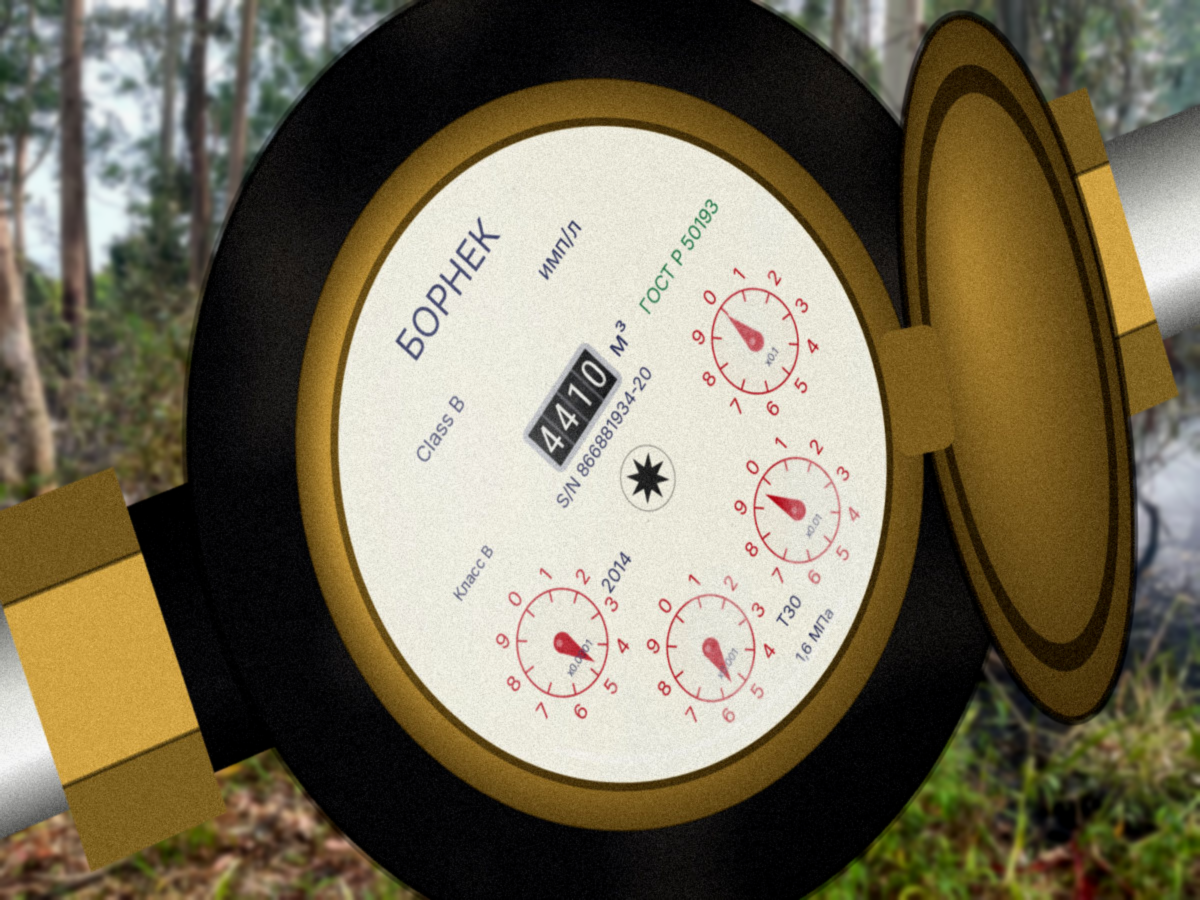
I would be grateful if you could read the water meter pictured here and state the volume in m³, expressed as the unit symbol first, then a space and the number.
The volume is m³ 4409.9954
